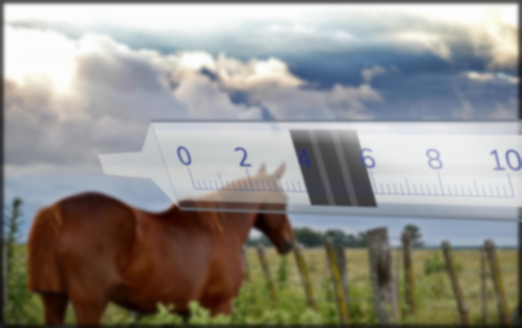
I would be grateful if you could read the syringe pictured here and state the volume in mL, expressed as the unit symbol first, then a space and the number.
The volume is mL 3.8
